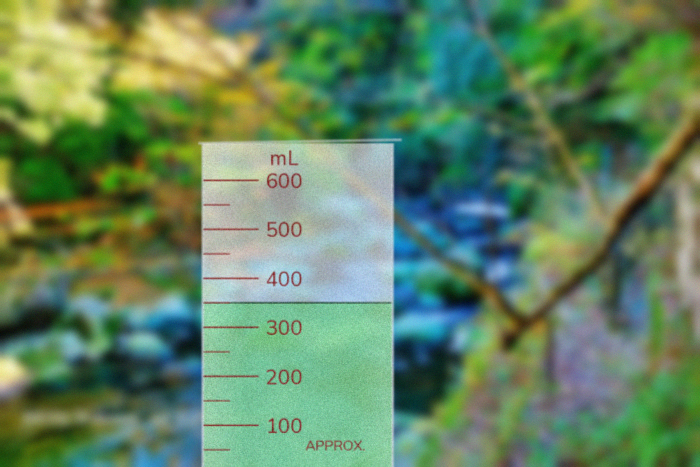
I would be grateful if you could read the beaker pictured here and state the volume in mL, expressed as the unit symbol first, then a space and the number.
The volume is mL 350
